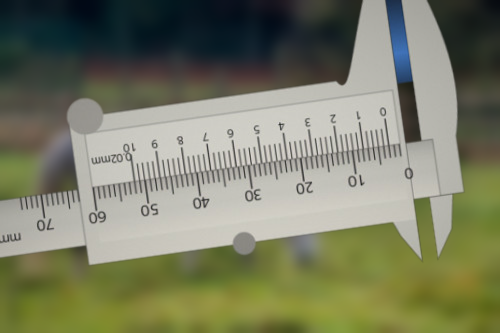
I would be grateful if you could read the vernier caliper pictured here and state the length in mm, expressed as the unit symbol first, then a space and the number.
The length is mm 3.0
